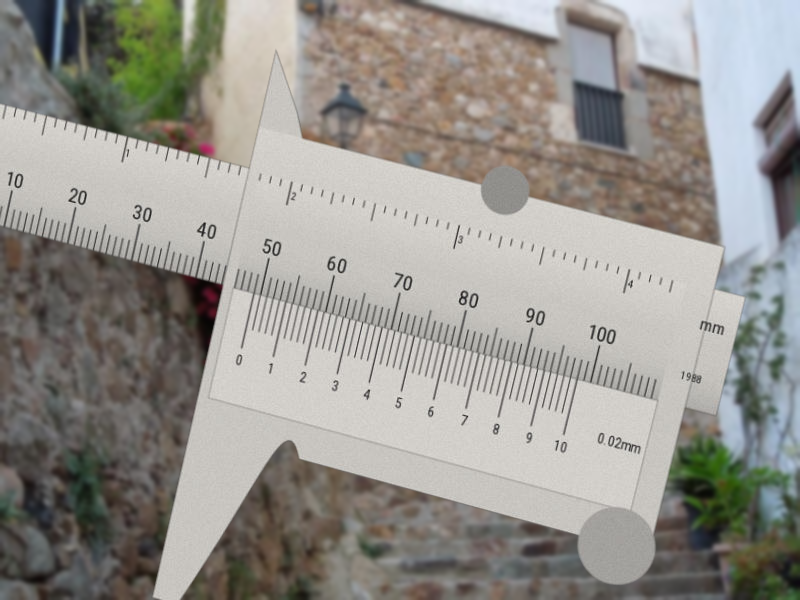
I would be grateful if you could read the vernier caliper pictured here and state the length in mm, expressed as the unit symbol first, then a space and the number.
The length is mm 49.0
